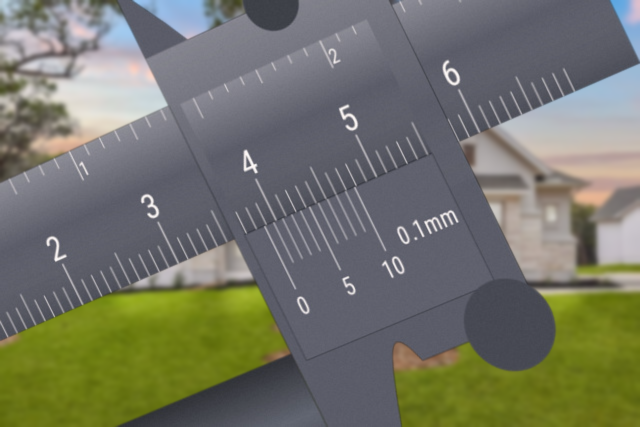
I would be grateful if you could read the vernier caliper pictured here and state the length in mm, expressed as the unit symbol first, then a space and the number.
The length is mm 38.8
